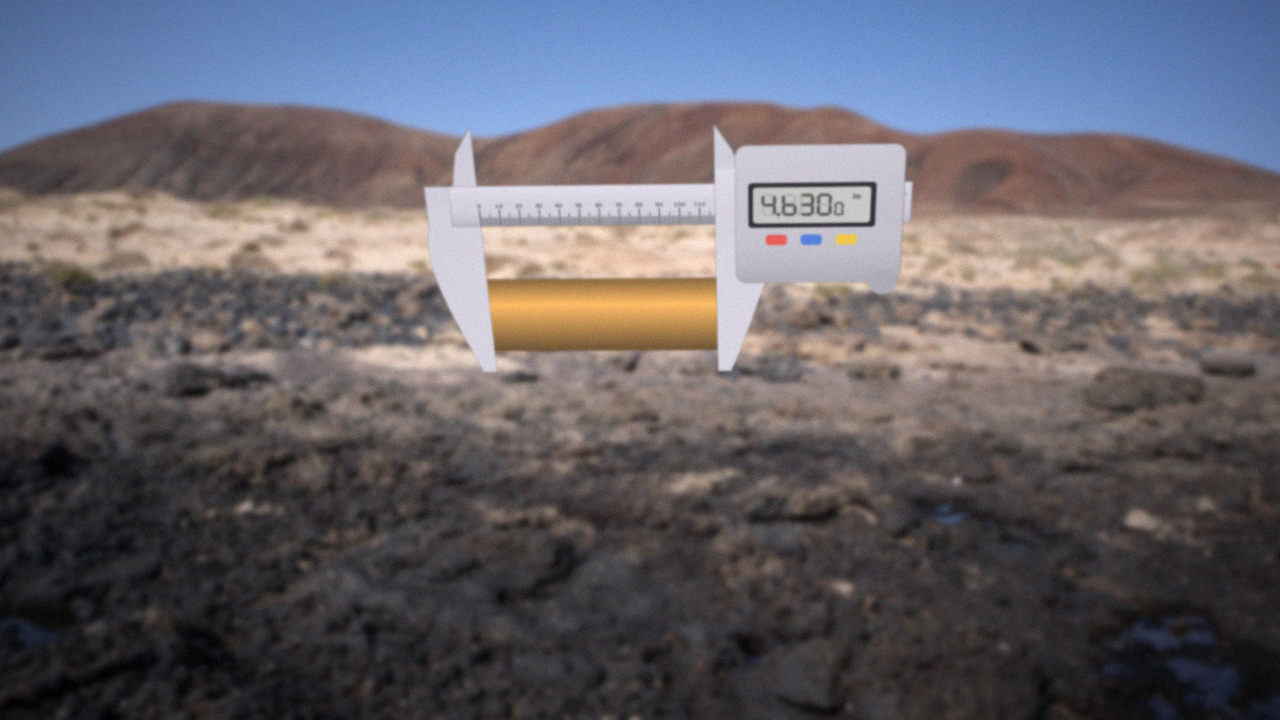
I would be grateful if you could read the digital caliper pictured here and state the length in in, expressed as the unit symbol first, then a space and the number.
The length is in 4.6300
